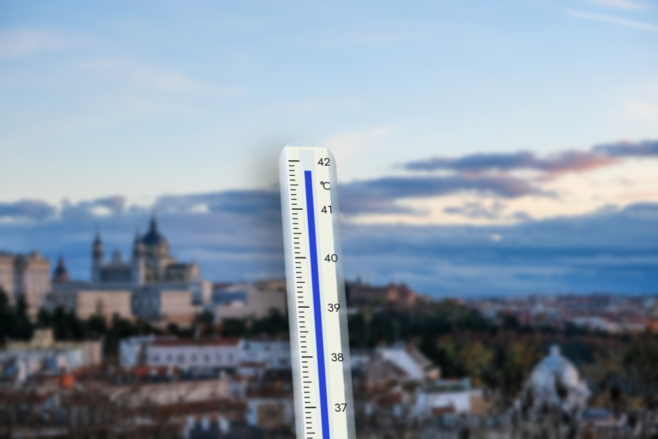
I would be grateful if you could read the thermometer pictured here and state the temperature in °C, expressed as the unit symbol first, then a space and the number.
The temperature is °C 41.8
